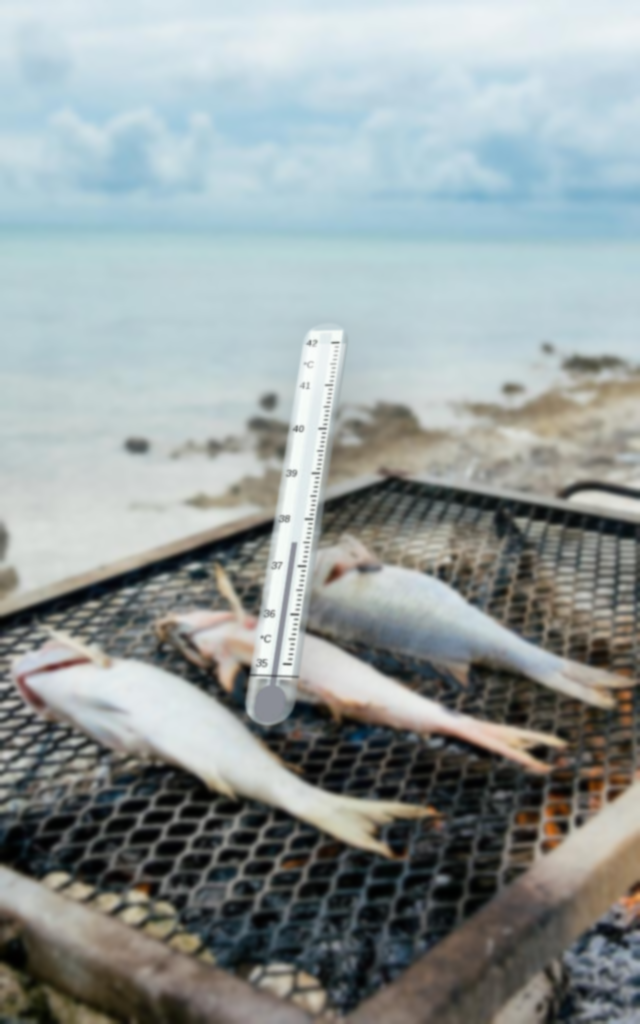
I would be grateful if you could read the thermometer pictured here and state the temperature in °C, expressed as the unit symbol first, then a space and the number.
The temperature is °C 37.5
